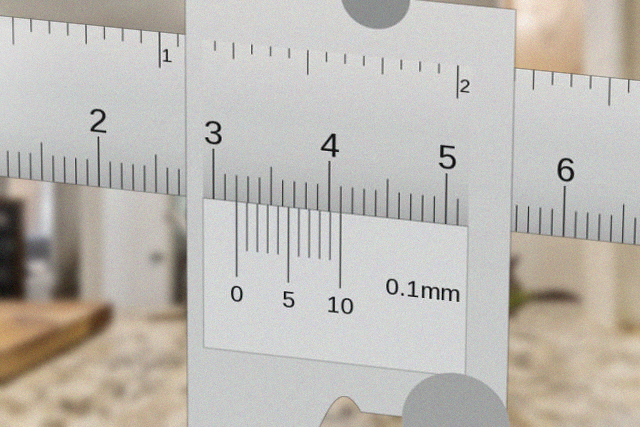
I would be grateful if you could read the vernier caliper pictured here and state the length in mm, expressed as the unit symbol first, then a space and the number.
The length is mm 32.0
